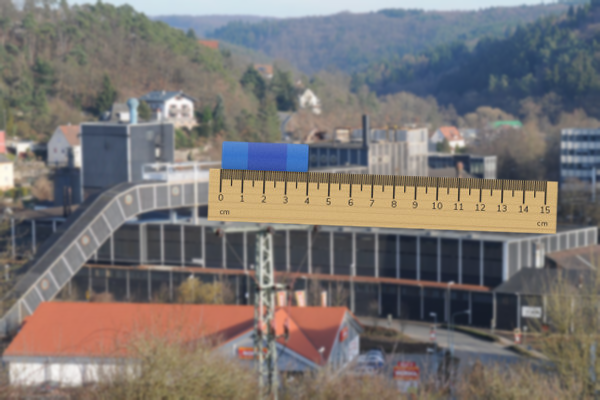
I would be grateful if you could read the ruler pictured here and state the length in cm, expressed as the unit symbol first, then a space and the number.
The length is cm 4
